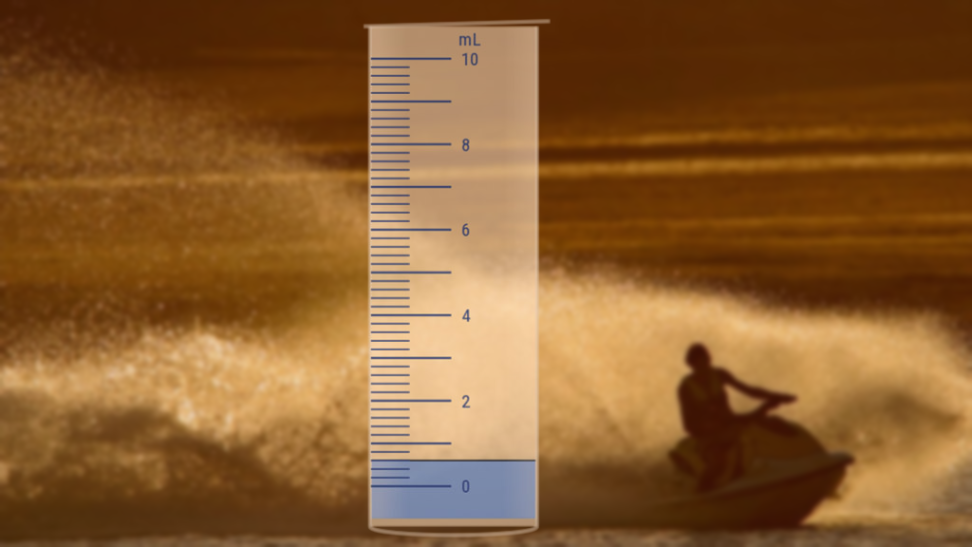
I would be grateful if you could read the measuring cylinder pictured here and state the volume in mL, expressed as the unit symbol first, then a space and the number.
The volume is mL 0.6
